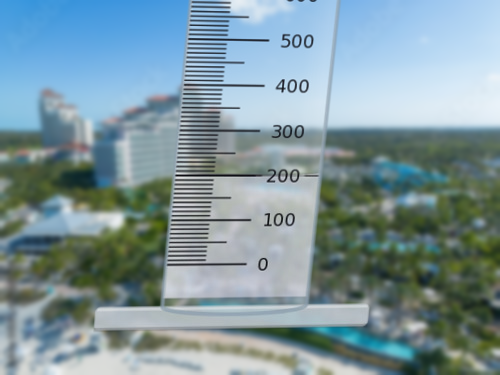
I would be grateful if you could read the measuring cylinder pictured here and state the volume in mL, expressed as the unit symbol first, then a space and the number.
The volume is mL 200
